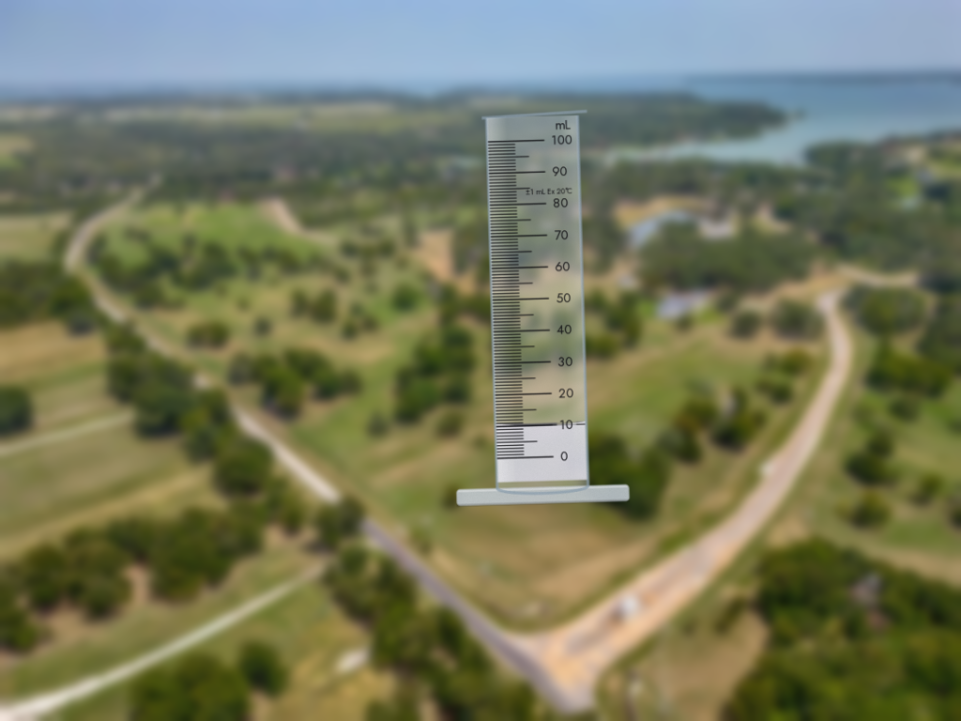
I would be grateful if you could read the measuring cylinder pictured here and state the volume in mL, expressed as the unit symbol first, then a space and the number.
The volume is mL 10
